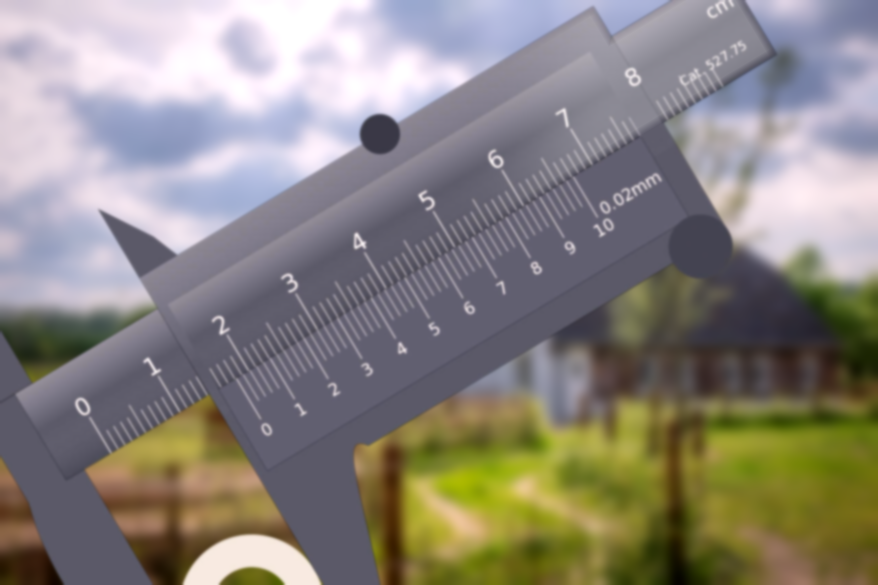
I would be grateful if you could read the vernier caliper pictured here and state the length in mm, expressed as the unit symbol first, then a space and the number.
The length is mm 18.2
